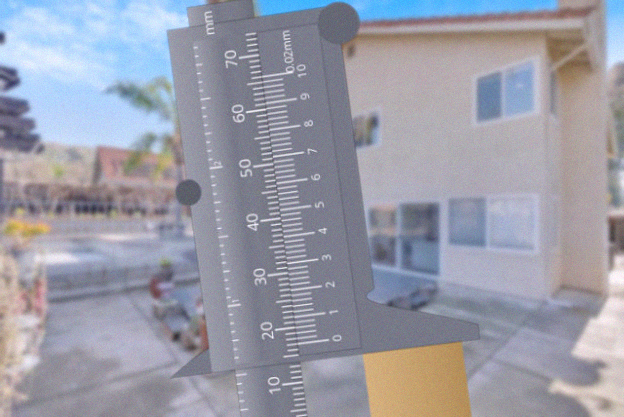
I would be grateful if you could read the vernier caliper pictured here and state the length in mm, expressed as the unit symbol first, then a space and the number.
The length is mm 17.0
